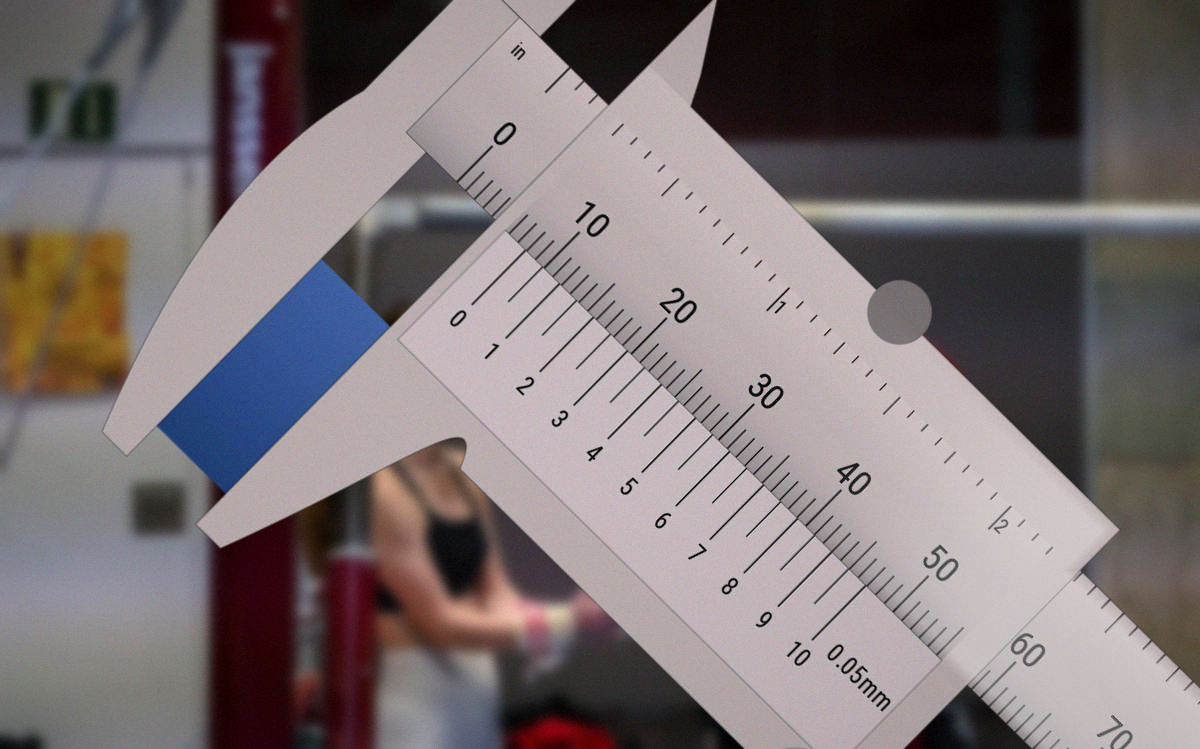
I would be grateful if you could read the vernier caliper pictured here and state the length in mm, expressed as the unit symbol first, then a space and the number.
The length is mm 7.9
